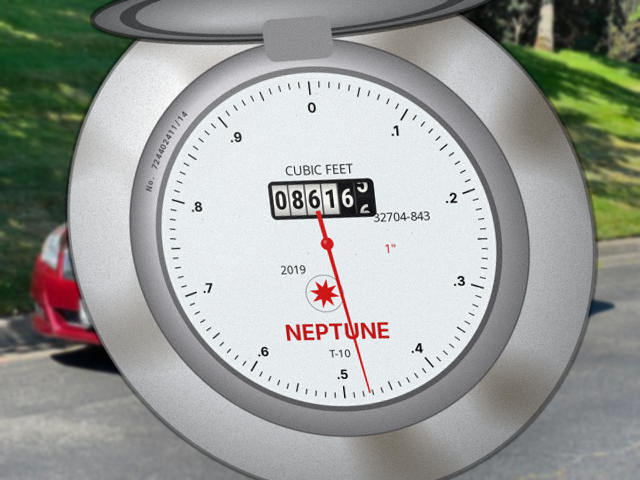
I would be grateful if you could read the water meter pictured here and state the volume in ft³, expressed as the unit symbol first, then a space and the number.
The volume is ft³ 86165.47
